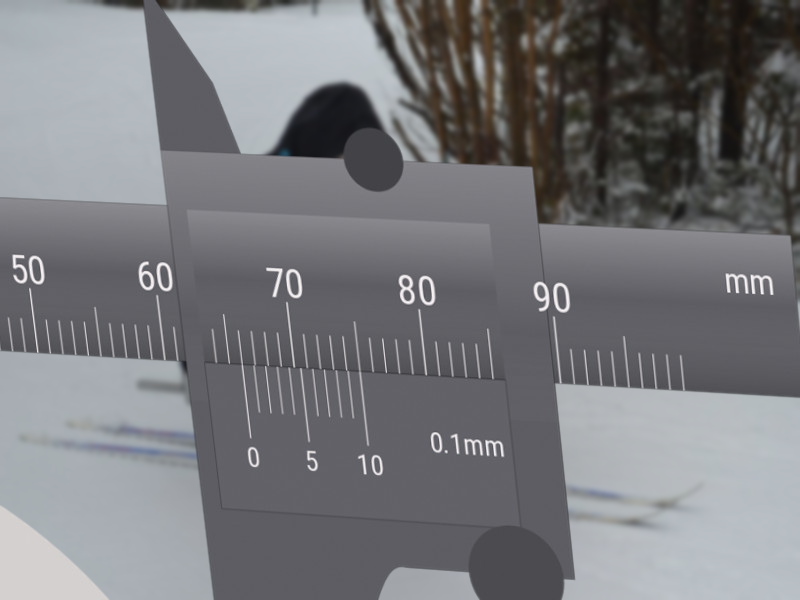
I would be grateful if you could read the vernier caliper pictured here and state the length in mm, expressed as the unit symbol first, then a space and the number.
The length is mm 66.0
